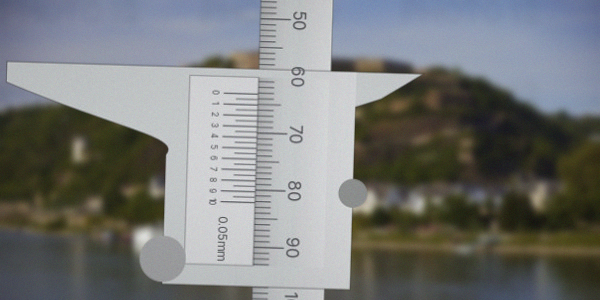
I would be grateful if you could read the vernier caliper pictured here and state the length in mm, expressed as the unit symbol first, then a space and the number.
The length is mm 63.2
